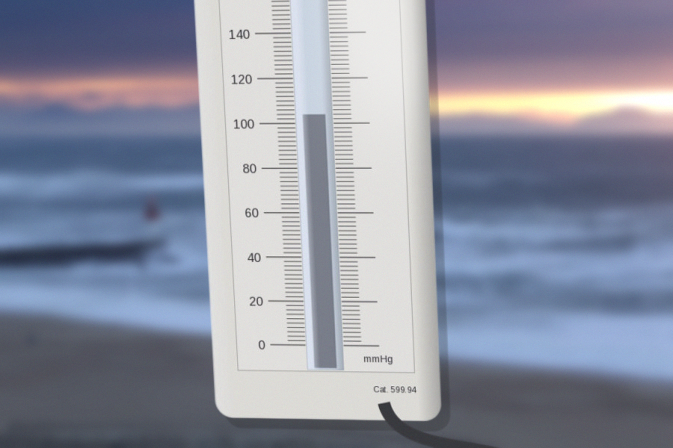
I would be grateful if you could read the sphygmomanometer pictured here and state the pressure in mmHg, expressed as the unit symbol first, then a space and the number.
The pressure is mmHg 104
